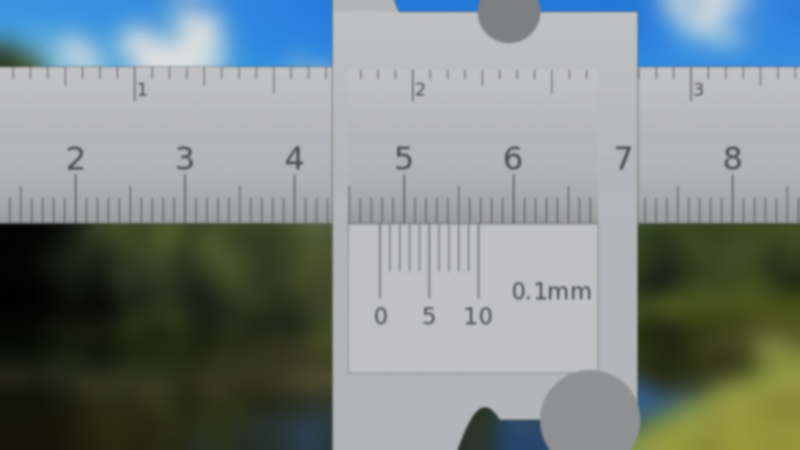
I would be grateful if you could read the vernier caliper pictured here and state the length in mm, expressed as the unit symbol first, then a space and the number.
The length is mm 47.8
